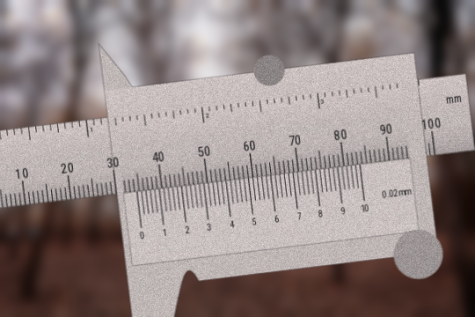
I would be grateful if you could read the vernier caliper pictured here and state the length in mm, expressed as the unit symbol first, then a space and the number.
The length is mm 34.5
